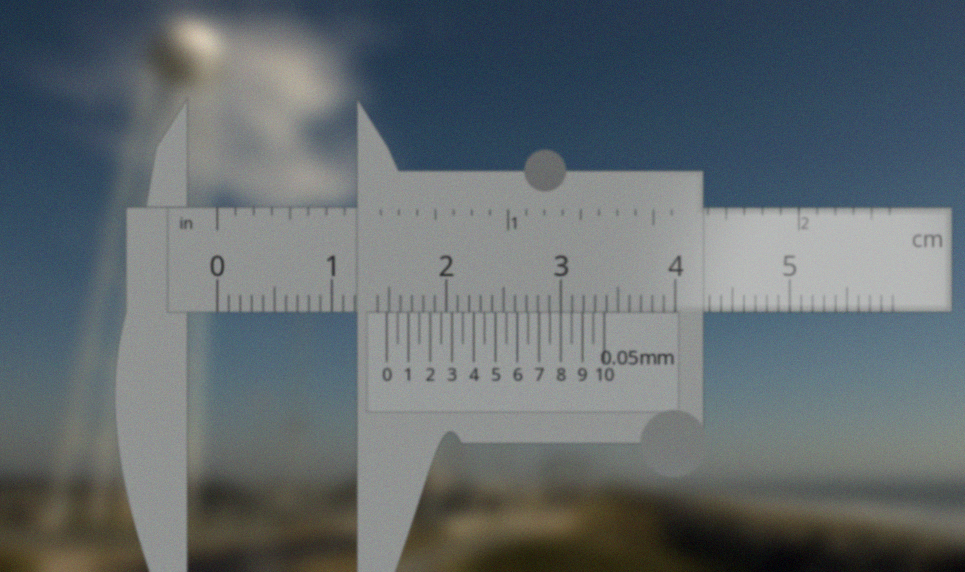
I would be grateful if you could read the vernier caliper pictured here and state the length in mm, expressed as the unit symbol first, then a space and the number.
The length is mm 14.8
